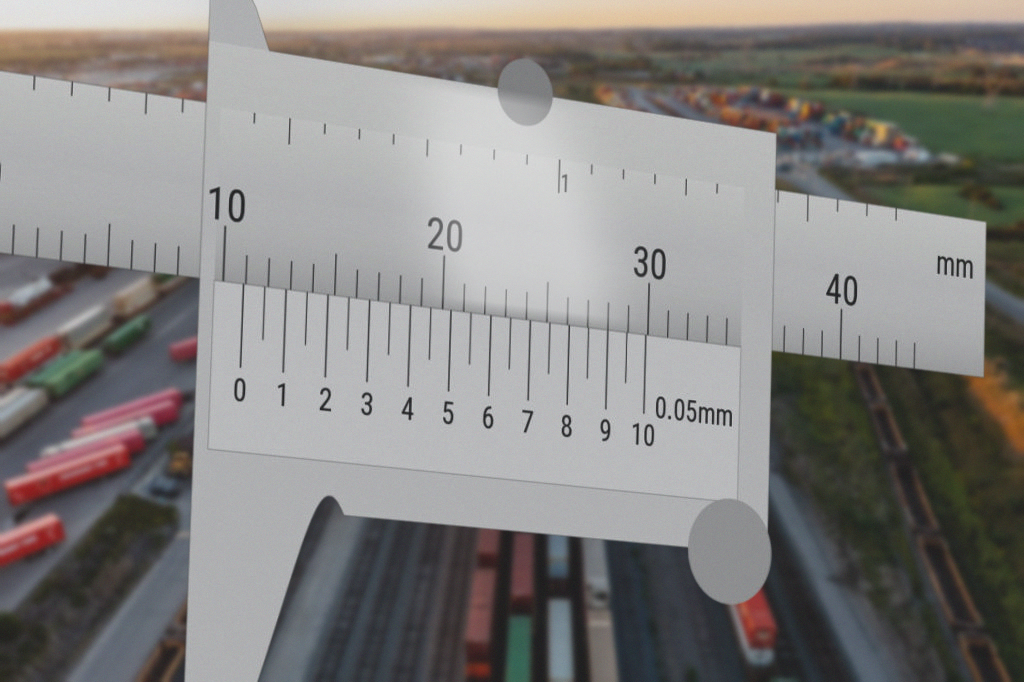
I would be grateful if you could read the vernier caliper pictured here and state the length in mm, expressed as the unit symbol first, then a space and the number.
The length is mm 10.9
